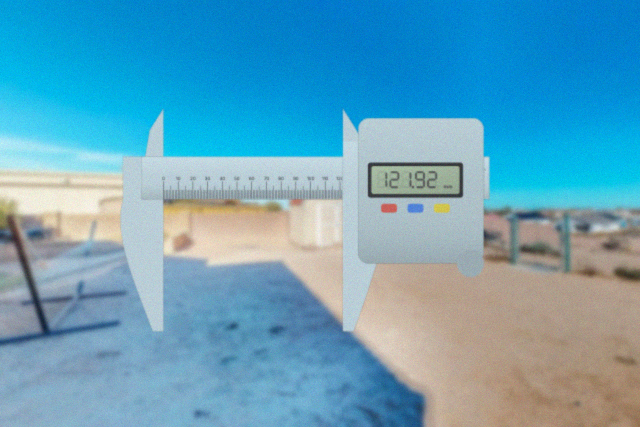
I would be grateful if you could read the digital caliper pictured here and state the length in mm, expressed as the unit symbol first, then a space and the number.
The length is mm 121.92
